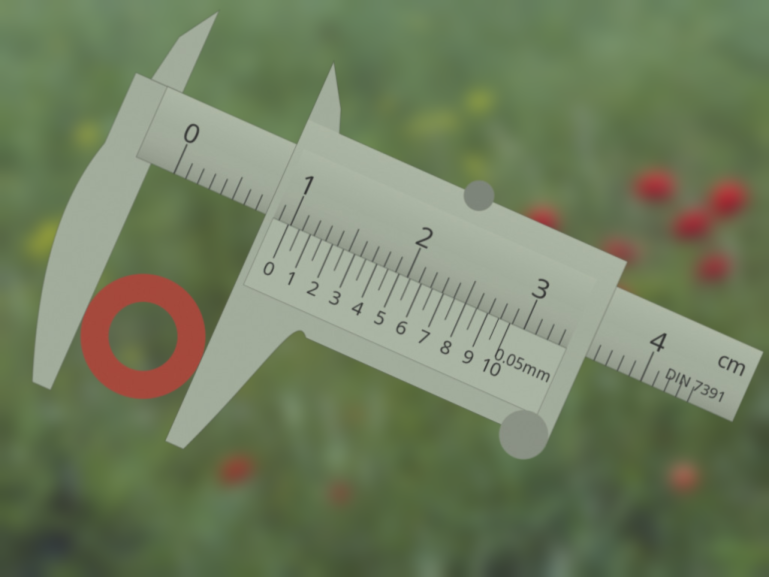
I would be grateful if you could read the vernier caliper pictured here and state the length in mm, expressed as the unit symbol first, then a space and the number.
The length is mm 9.8
